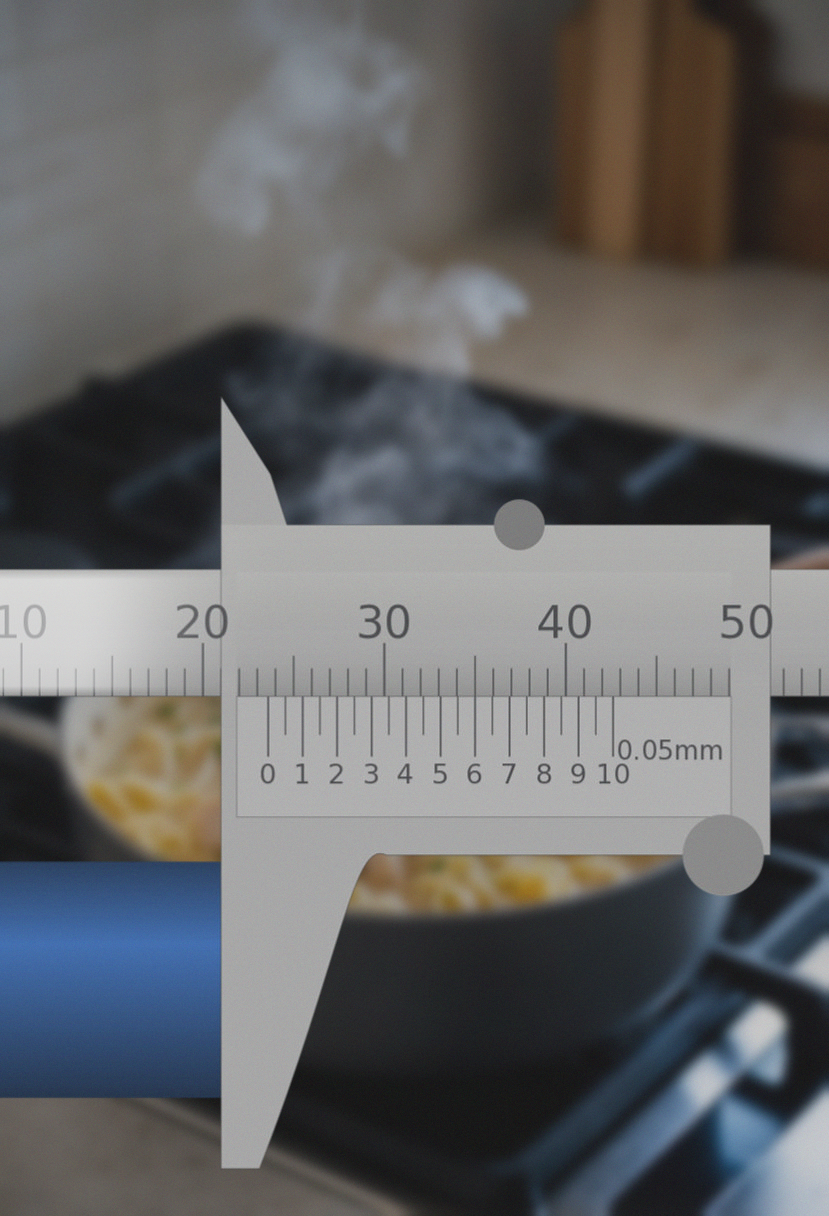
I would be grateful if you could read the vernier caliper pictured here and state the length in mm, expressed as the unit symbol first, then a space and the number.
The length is mm 23.6
